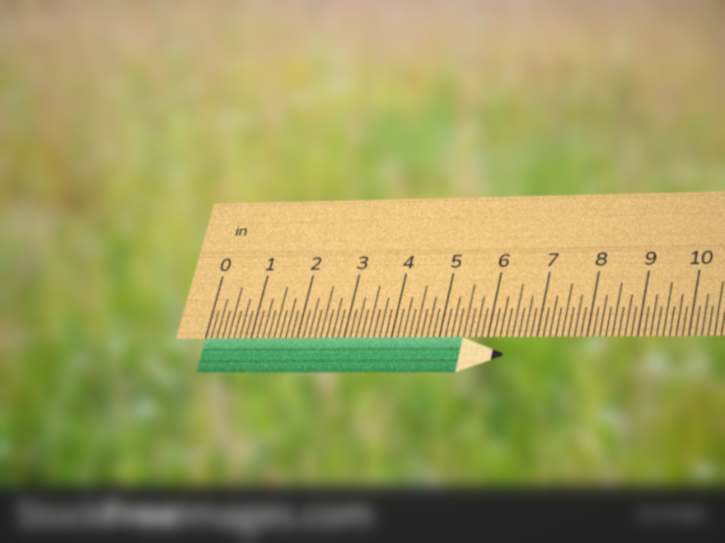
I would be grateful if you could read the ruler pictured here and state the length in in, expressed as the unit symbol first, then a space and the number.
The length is in 6.375
